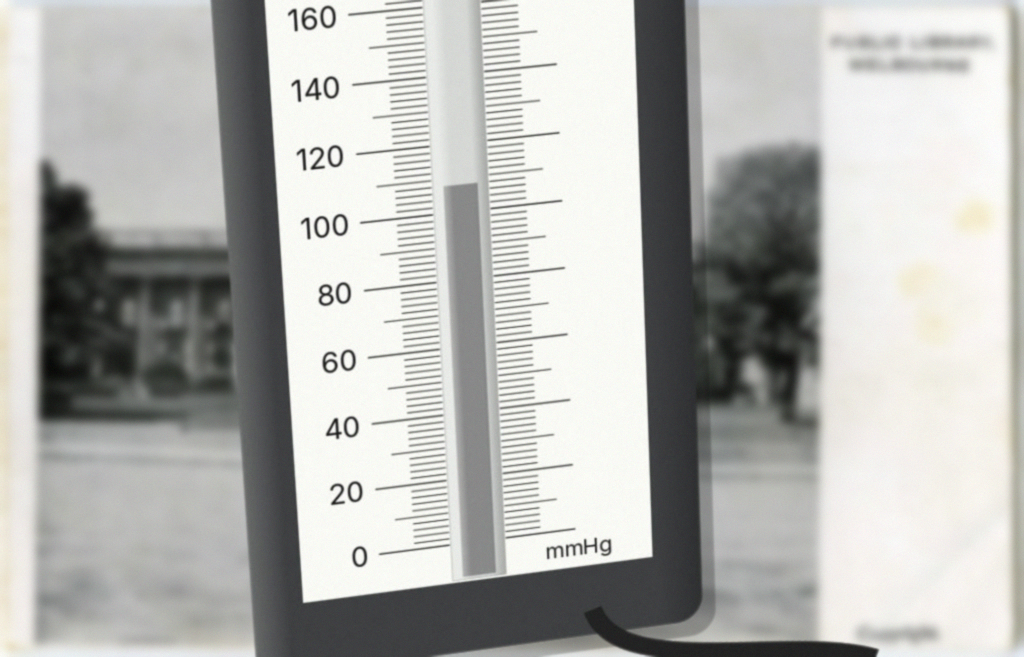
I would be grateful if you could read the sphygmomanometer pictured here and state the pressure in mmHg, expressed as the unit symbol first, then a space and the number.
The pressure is mmHg 108
